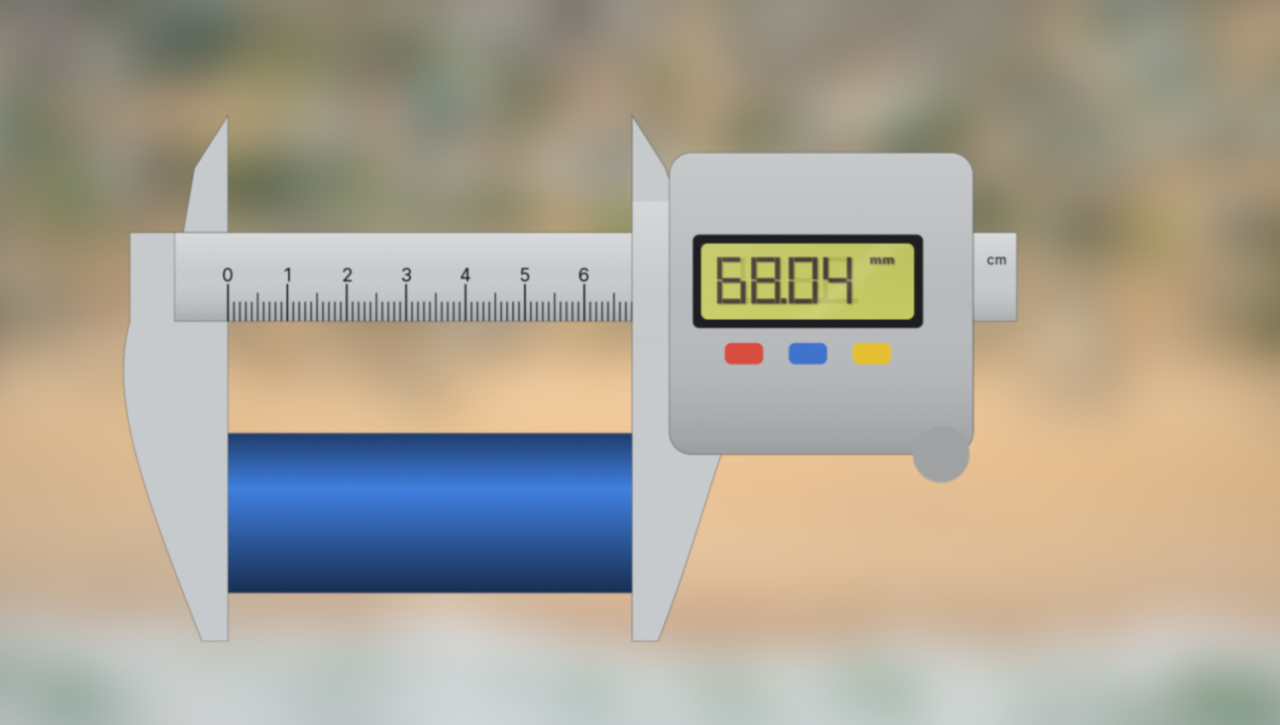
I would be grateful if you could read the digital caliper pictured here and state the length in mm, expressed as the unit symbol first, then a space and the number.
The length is mm 68.04
